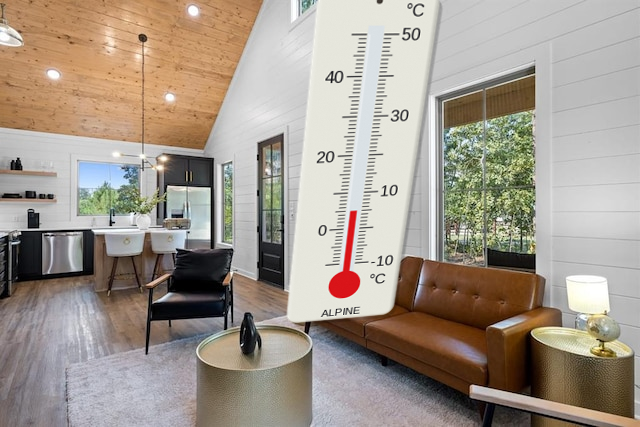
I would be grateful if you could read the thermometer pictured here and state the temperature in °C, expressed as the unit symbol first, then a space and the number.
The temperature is °C 5
